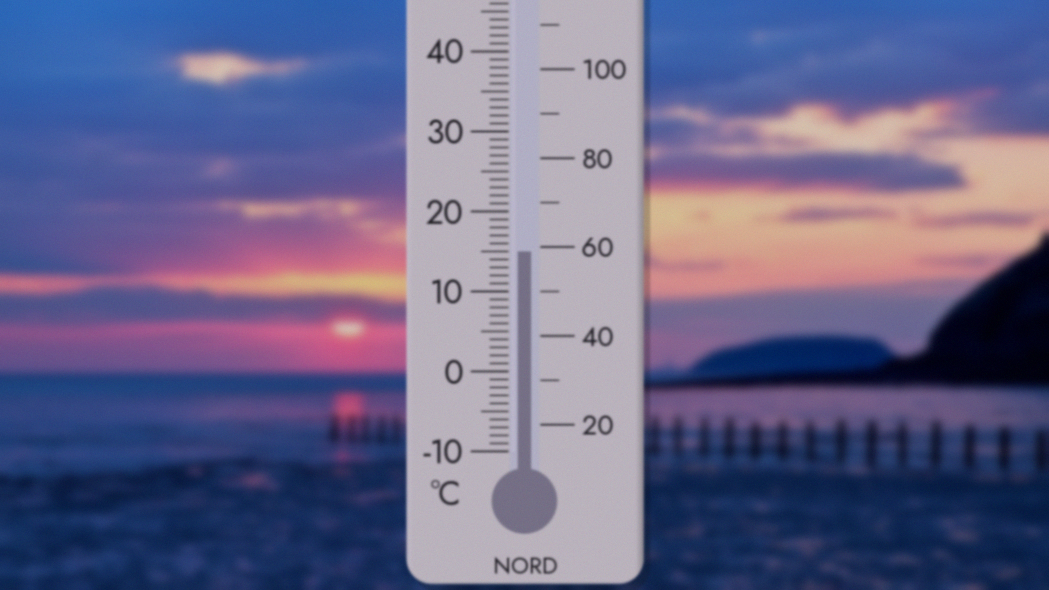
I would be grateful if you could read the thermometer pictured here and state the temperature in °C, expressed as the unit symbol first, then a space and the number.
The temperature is °C 15
